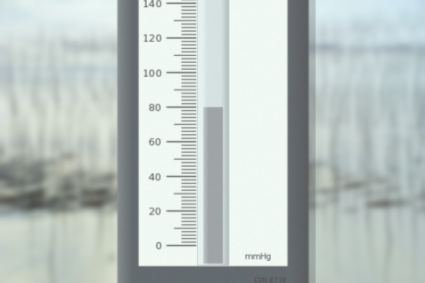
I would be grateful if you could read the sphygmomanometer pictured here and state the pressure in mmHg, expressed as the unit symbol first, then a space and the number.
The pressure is mmHg 80
